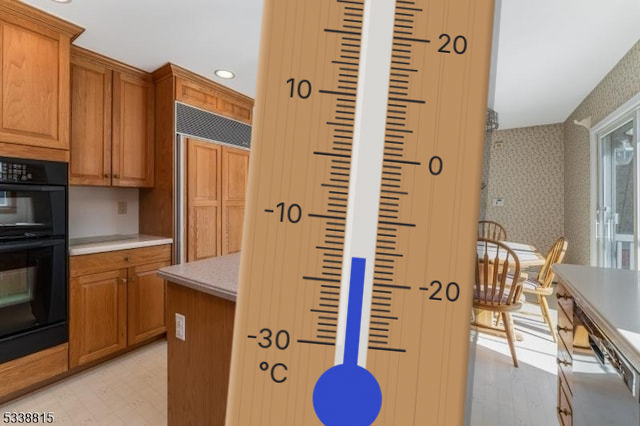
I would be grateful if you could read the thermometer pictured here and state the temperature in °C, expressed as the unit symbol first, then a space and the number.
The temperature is °C -16
